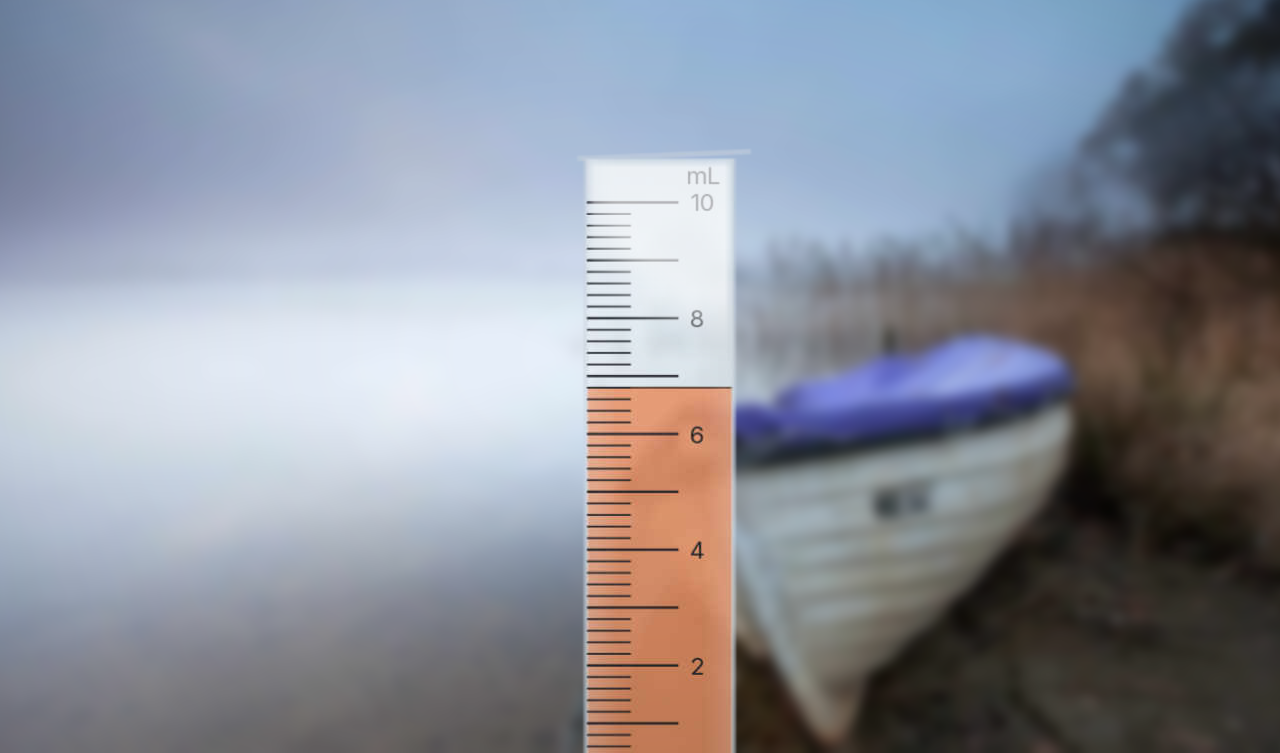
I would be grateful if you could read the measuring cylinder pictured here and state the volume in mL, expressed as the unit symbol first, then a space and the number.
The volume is mL 6.8
